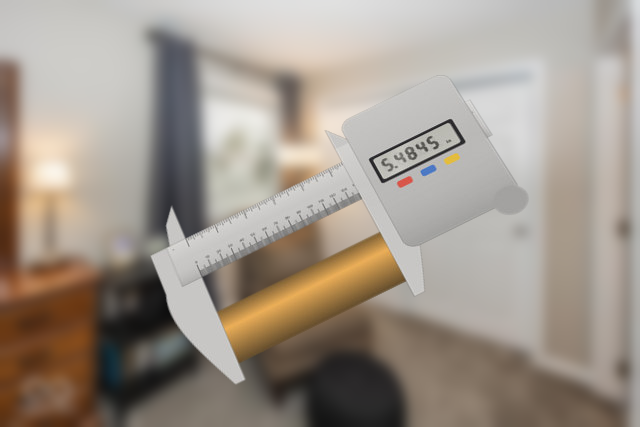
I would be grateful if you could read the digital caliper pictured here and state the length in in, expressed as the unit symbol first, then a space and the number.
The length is in 5.4845
